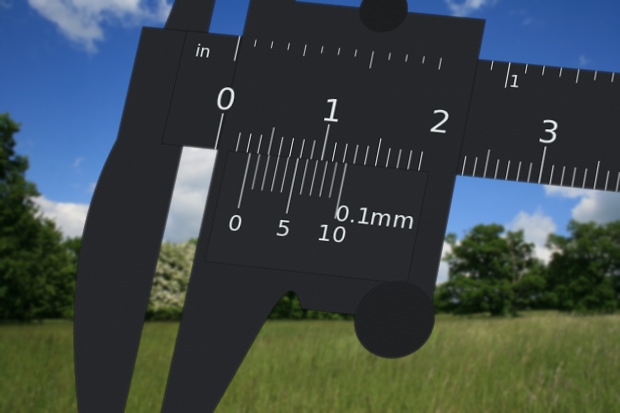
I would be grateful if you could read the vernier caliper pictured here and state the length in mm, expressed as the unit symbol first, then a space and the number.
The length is mm 3.3
